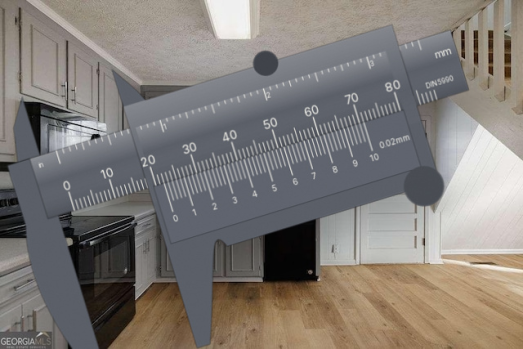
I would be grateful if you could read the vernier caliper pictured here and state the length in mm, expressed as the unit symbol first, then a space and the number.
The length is mm 22.0
